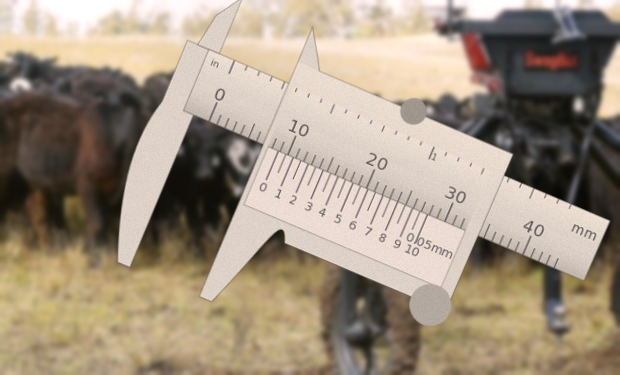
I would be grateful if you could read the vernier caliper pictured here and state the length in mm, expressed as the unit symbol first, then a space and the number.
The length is mm 8.8
